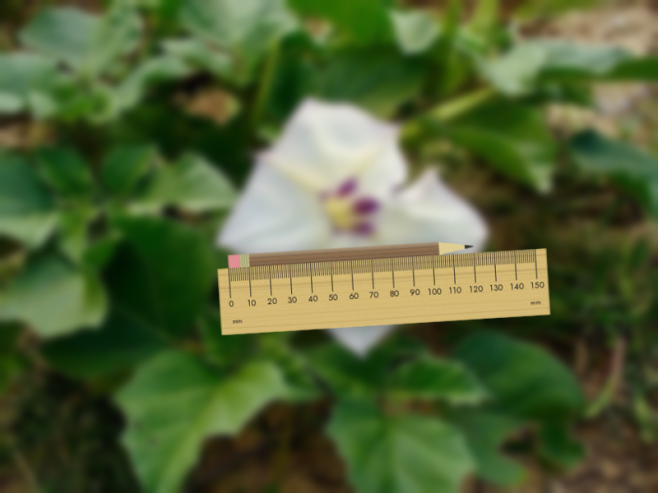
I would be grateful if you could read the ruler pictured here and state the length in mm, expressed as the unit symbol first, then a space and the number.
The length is mm 120
